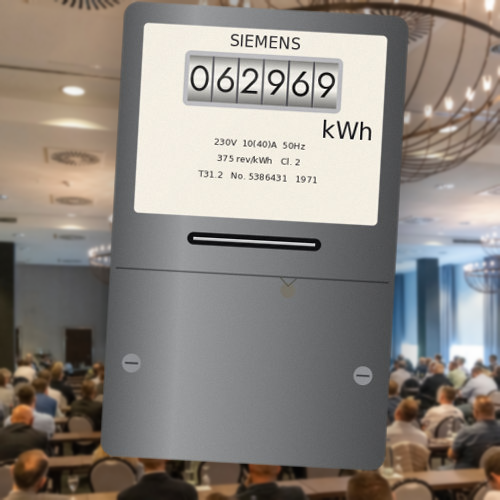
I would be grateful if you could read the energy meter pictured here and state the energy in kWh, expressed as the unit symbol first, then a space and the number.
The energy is kWh 62969
